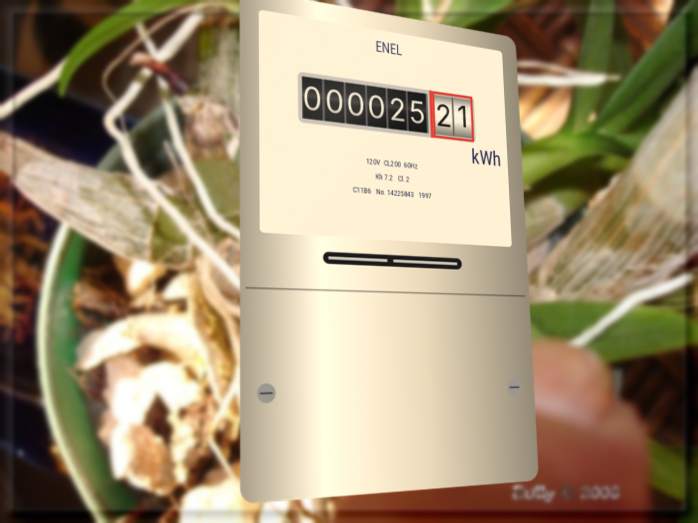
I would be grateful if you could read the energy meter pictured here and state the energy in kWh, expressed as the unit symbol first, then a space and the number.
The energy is kWh 25.21
